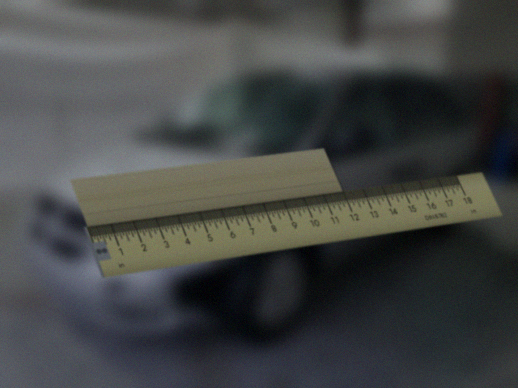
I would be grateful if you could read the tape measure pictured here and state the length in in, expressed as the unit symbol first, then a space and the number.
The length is in 12
